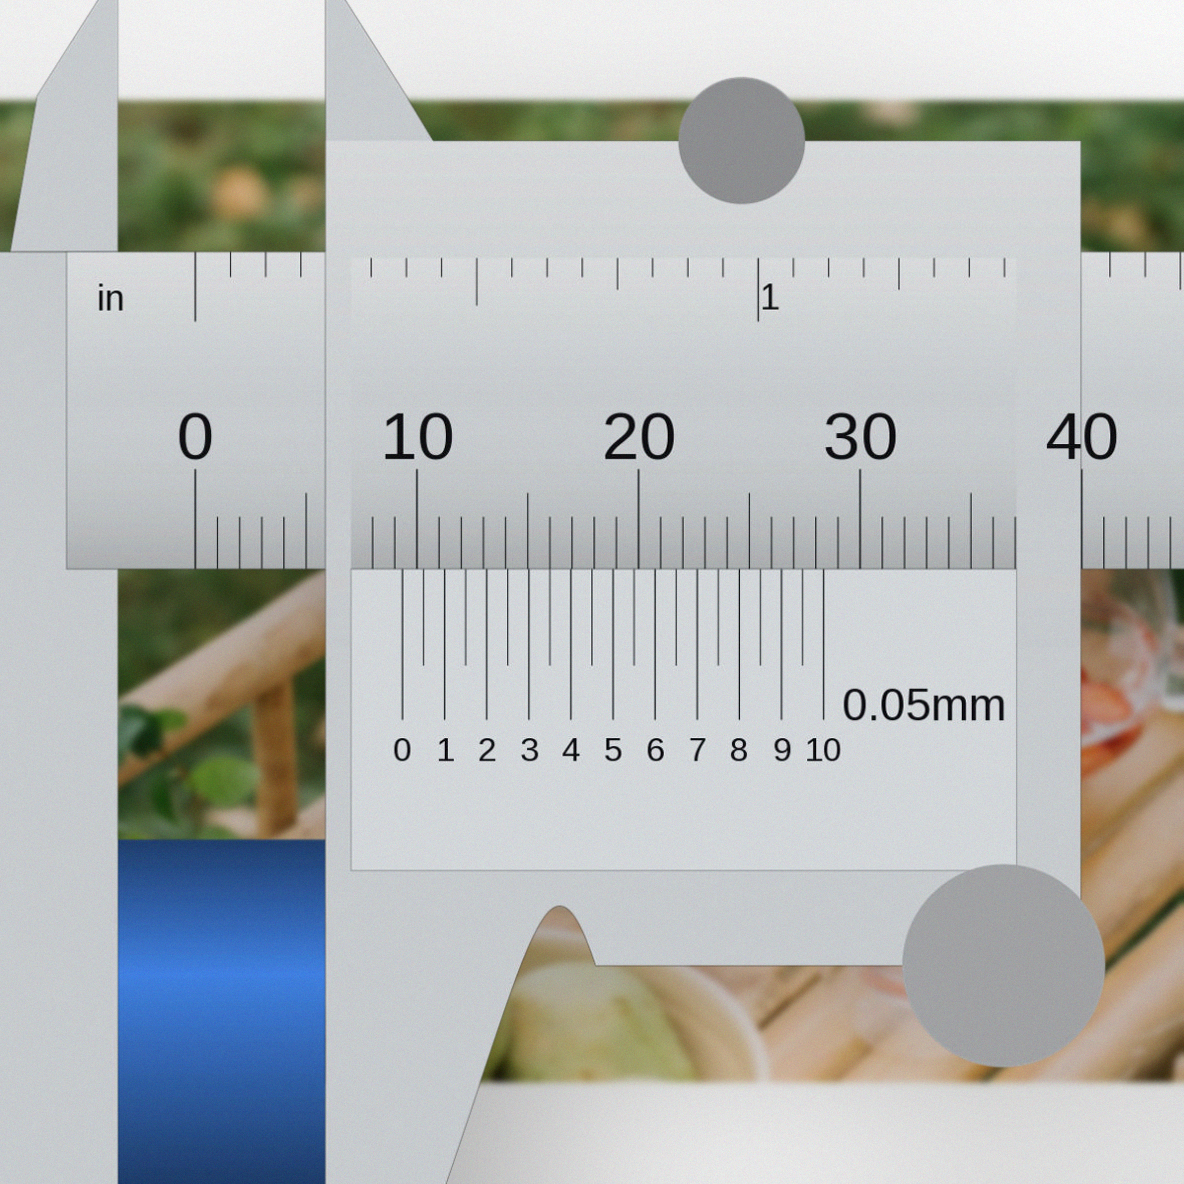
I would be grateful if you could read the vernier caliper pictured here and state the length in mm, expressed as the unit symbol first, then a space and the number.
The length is mm 9.35
